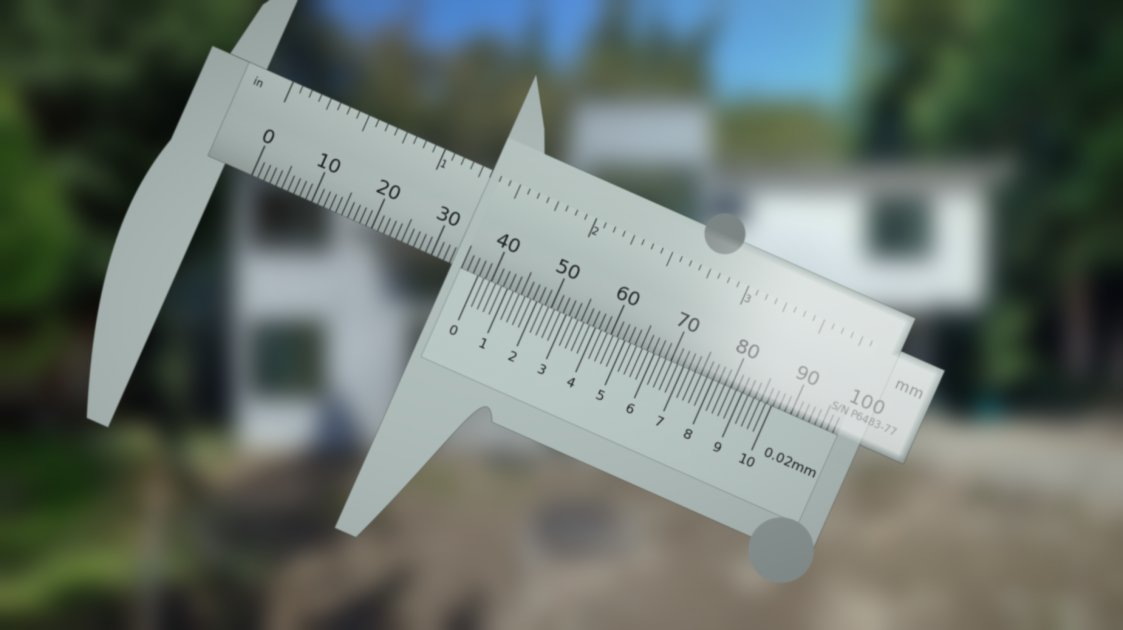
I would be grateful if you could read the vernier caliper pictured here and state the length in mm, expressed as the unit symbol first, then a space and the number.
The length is mm 37.8
